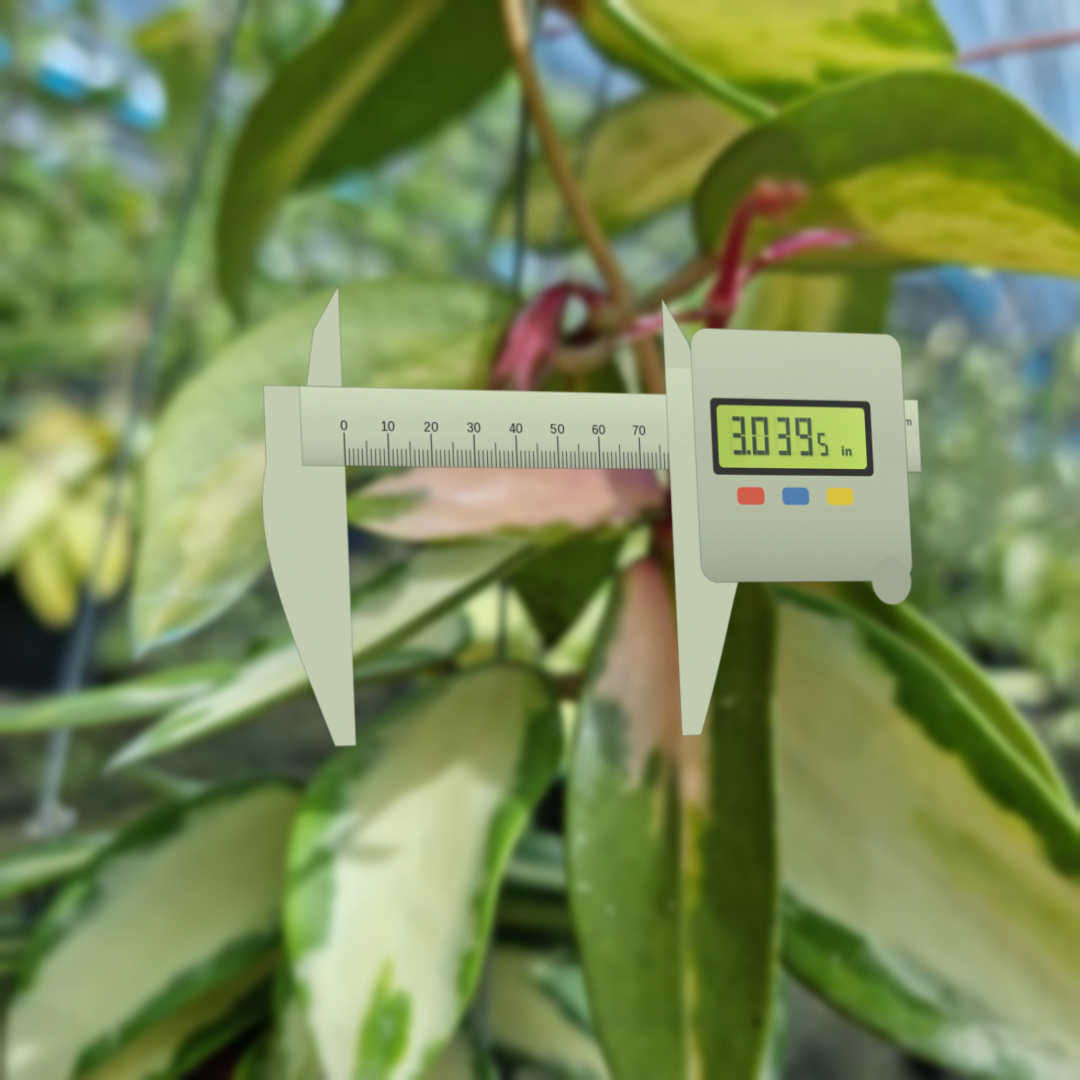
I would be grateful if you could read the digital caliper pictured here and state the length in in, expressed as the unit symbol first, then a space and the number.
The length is in 3.0395
